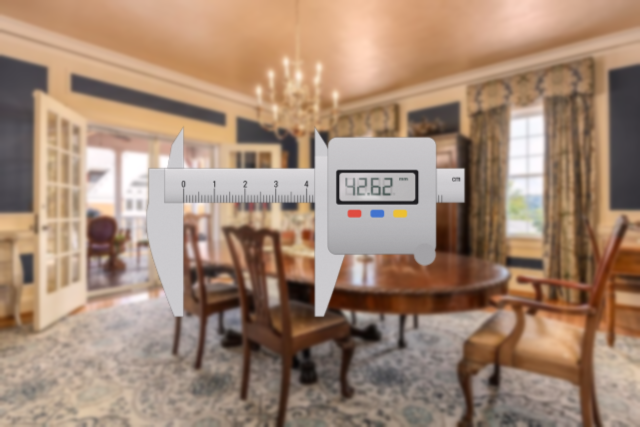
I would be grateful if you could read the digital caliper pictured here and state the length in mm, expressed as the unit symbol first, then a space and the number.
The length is mm 42.62
